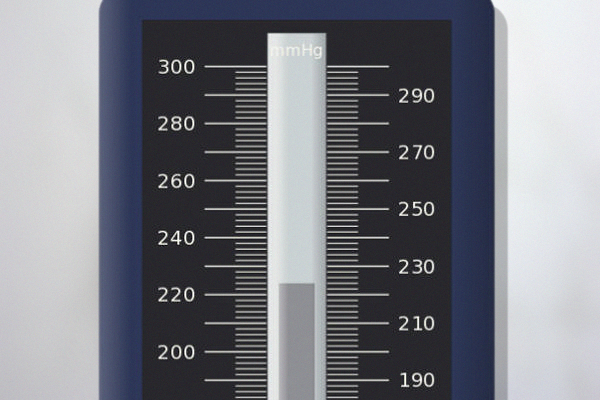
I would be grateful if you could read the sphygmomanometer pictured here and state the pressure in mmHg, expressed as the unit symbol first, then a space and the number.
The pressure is mmHg 224
